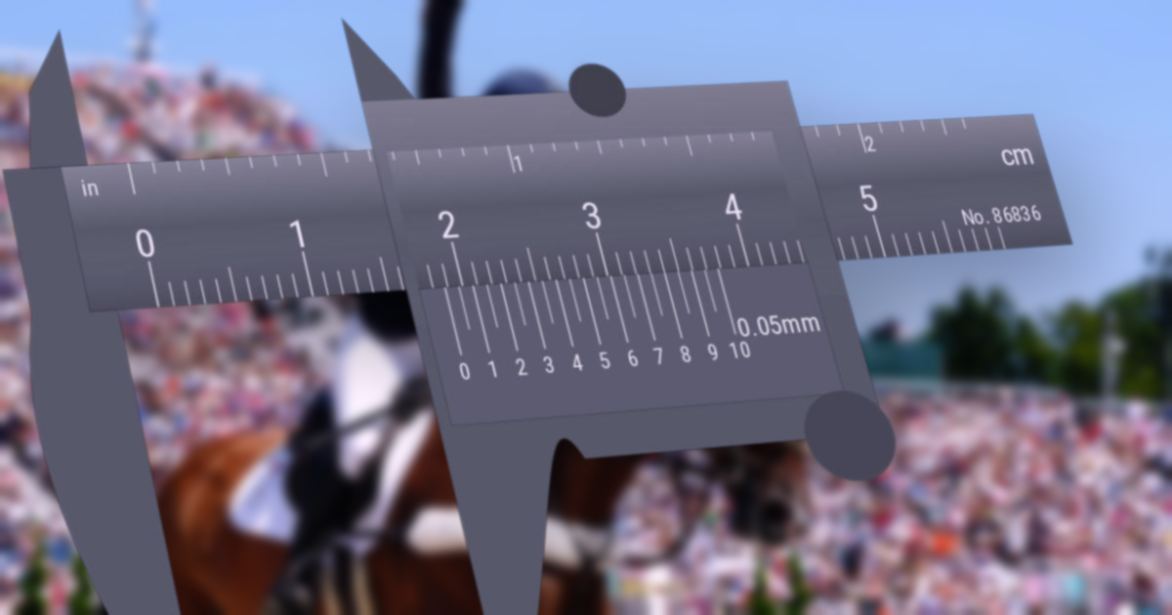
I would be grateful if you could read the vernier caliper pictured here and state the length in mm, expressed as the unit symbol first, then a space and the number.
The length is mm 18.8
